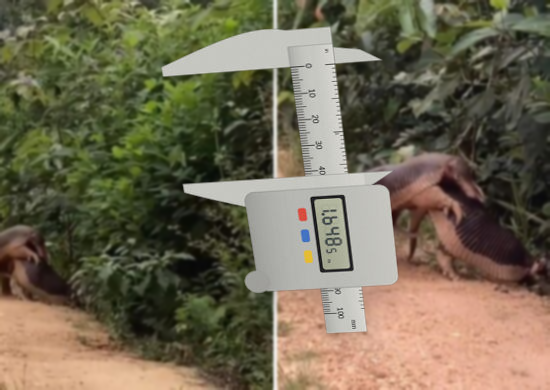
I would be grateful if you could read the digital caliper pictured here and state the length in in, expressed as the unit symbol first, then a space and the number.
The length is in 1.6485
